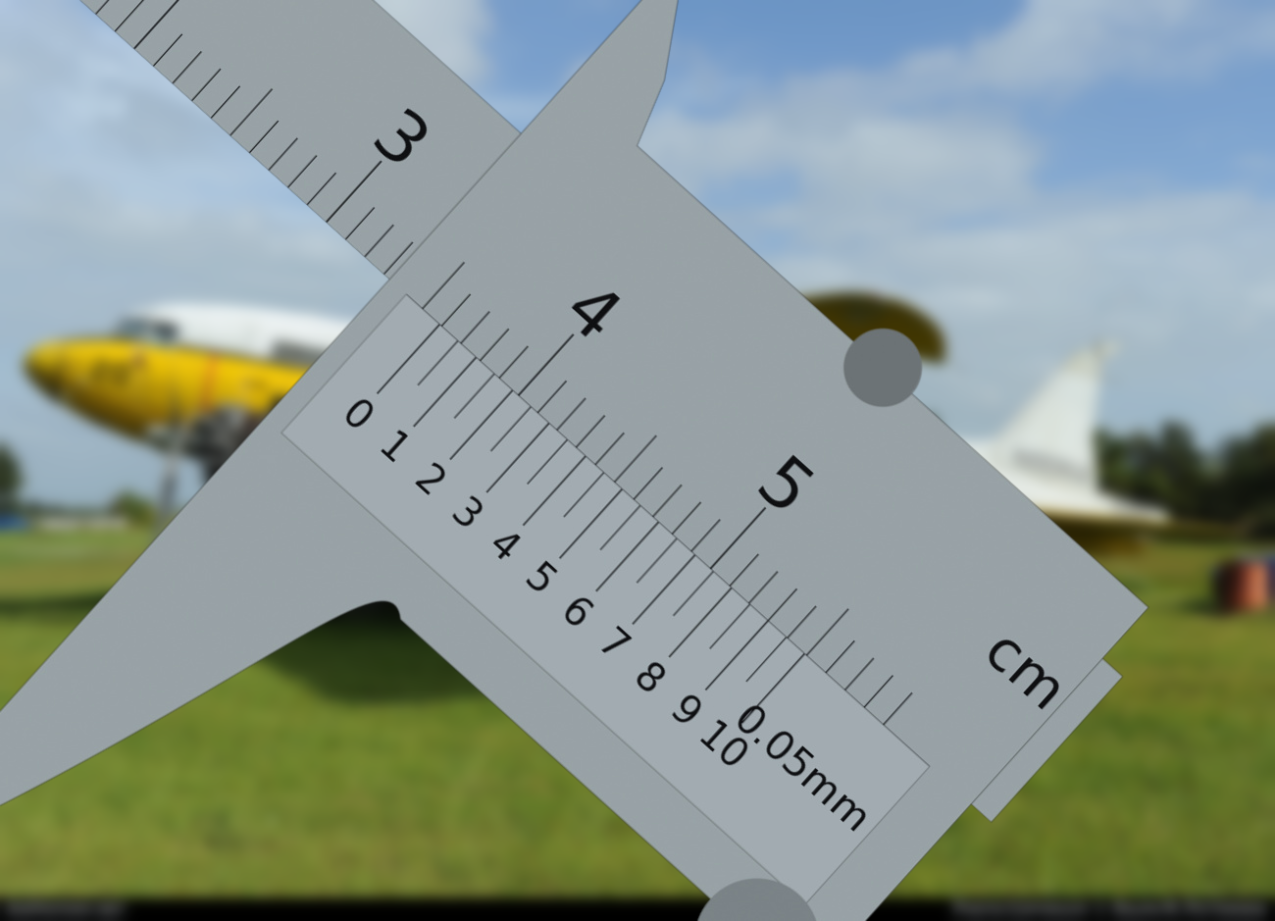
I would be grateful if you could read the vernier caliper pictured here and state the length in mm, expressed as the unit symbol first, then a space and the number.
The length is mm 35.90
